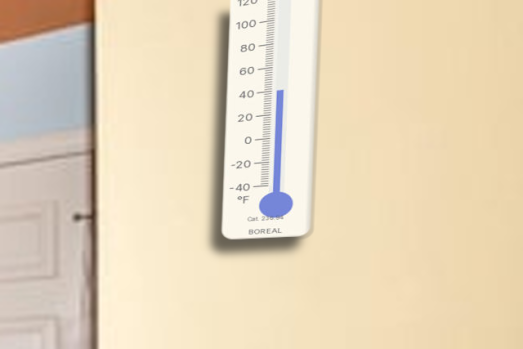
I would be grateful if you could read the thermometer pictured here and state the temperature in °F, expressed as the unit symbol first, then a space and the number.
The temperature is °F 40
